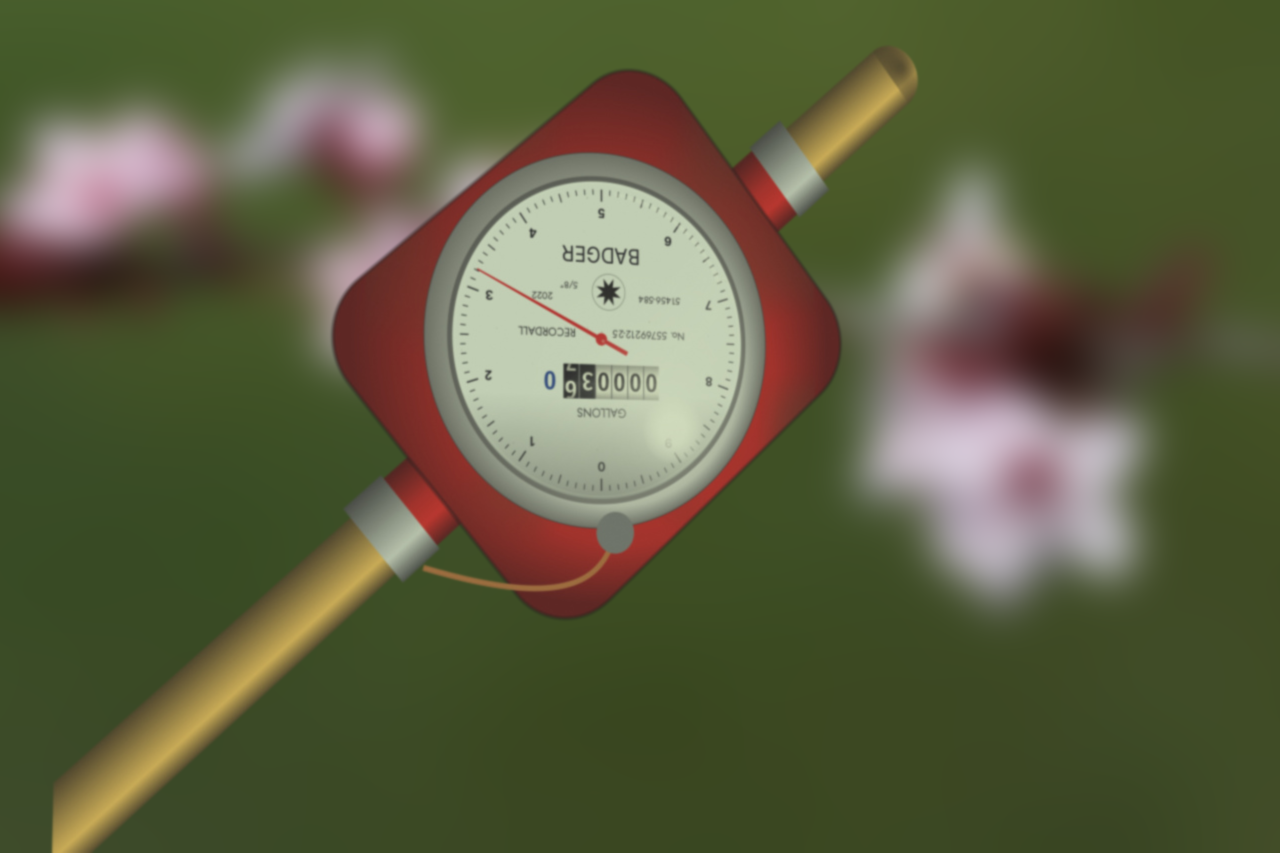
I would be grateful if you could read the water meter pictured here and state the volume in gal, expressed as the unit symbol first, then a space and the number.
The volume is gal 363.2
